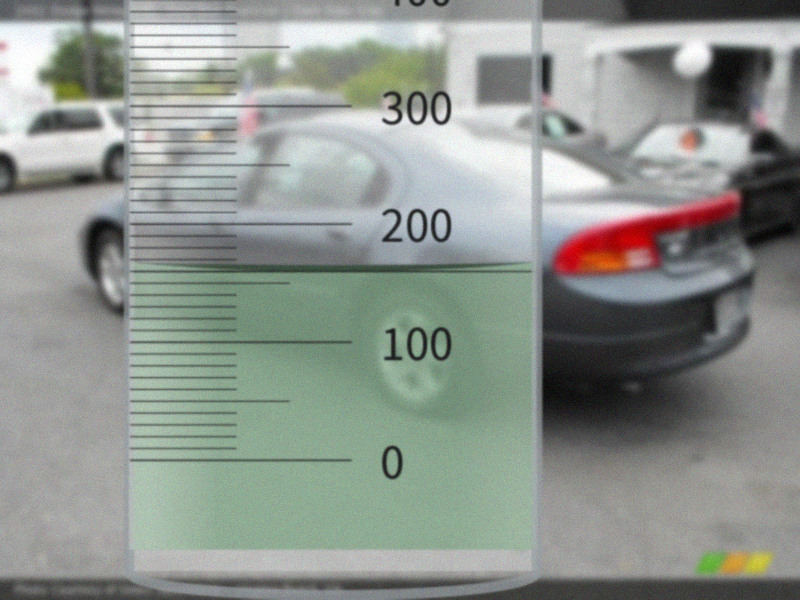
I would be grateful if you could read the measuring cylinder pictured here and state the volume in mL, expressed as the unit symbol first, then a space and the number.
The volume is mL 160
